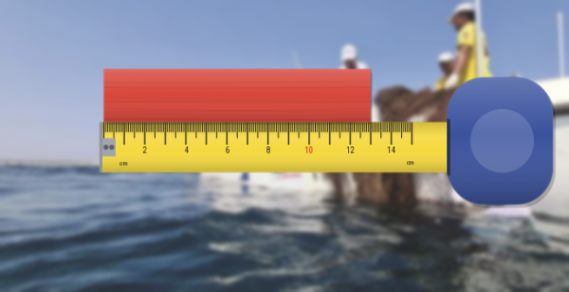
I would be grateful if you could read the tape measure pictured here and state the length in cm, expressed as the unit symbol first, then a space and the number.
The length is cm 13
